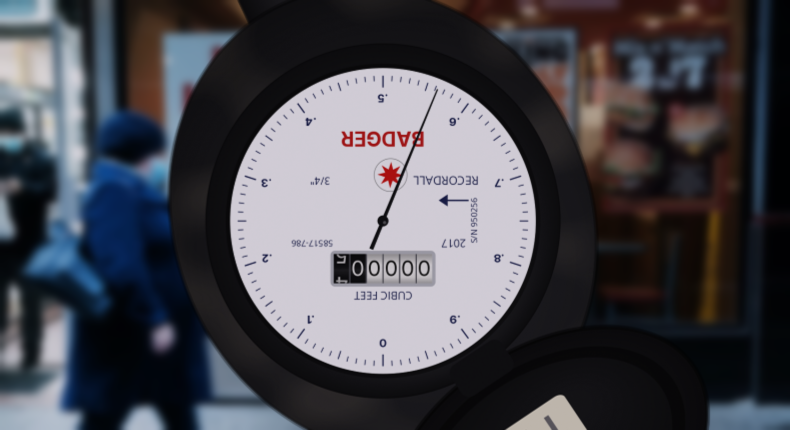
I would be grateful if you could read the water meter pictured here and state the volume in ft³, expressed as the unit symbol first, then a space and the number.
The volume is ft³ 4.56
